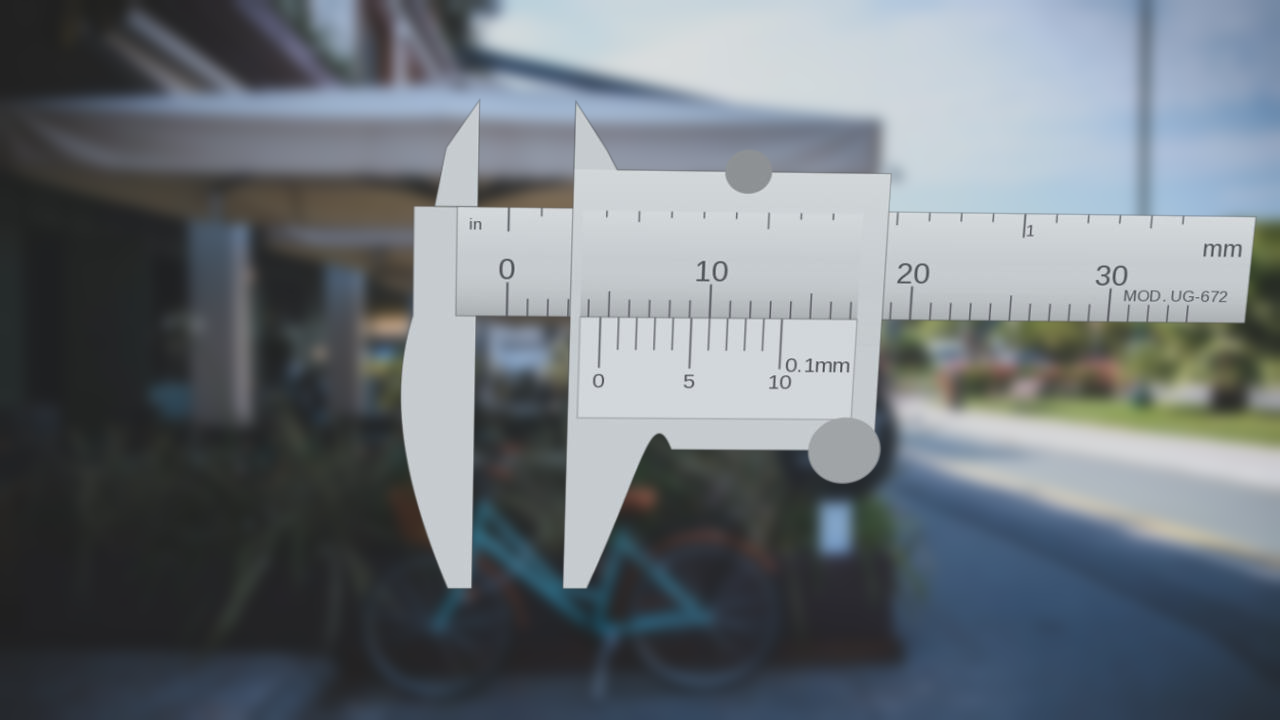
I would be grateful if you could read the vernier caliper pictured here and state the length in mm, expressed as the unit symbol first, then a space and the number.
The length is mm 4.6
